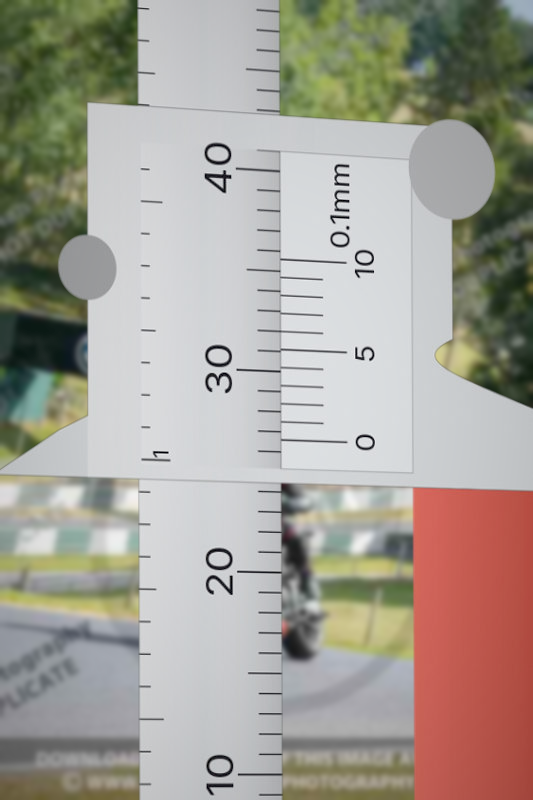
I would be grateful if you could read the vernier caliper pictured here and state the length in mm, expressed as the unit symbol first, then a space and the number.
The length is mm 26.6
